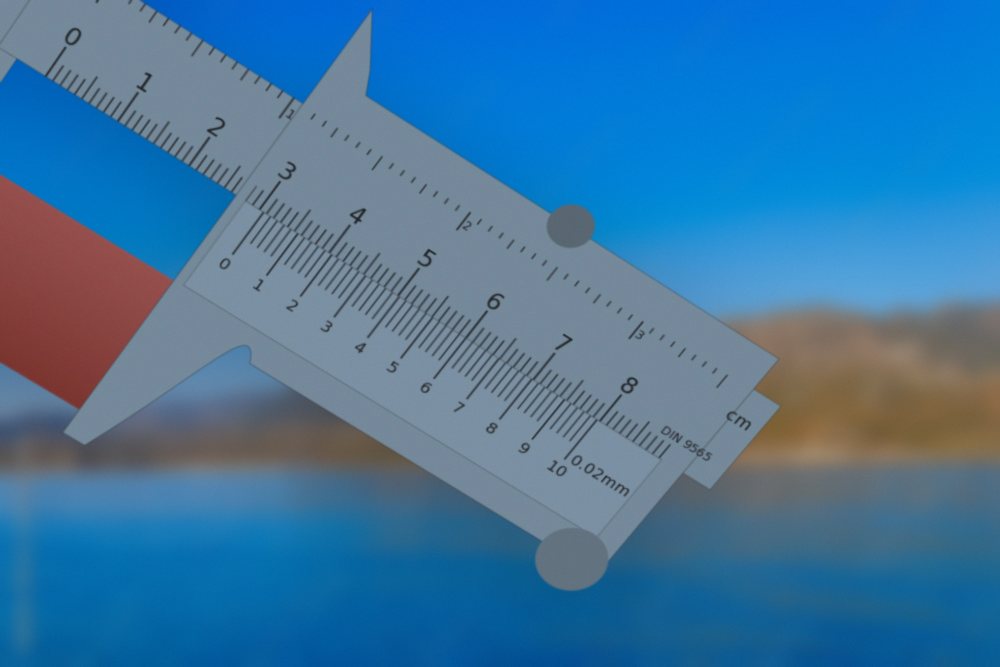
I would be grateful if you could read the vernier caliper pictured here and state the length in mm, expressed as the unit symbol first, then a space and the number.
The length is mm 30.6
